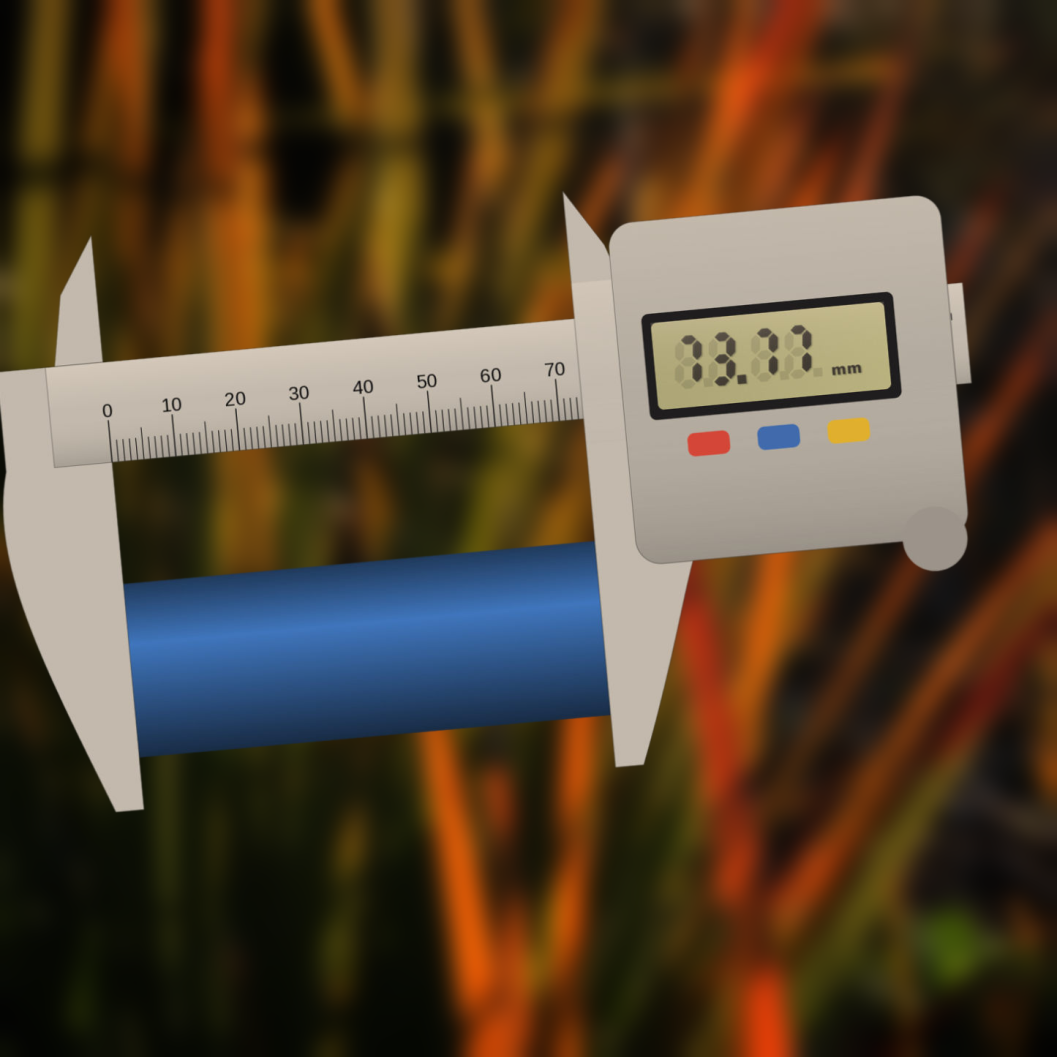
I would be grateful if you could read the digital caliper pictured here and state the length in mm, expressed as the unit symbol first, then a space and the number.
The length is mm 73.77
